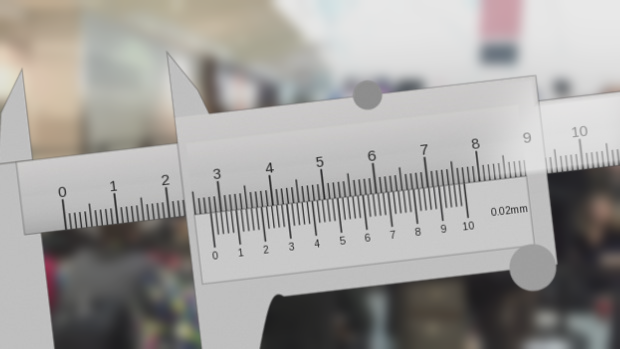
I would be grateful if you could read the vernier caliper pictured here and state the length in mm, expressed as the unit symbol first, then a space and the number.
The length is mm 28.0
